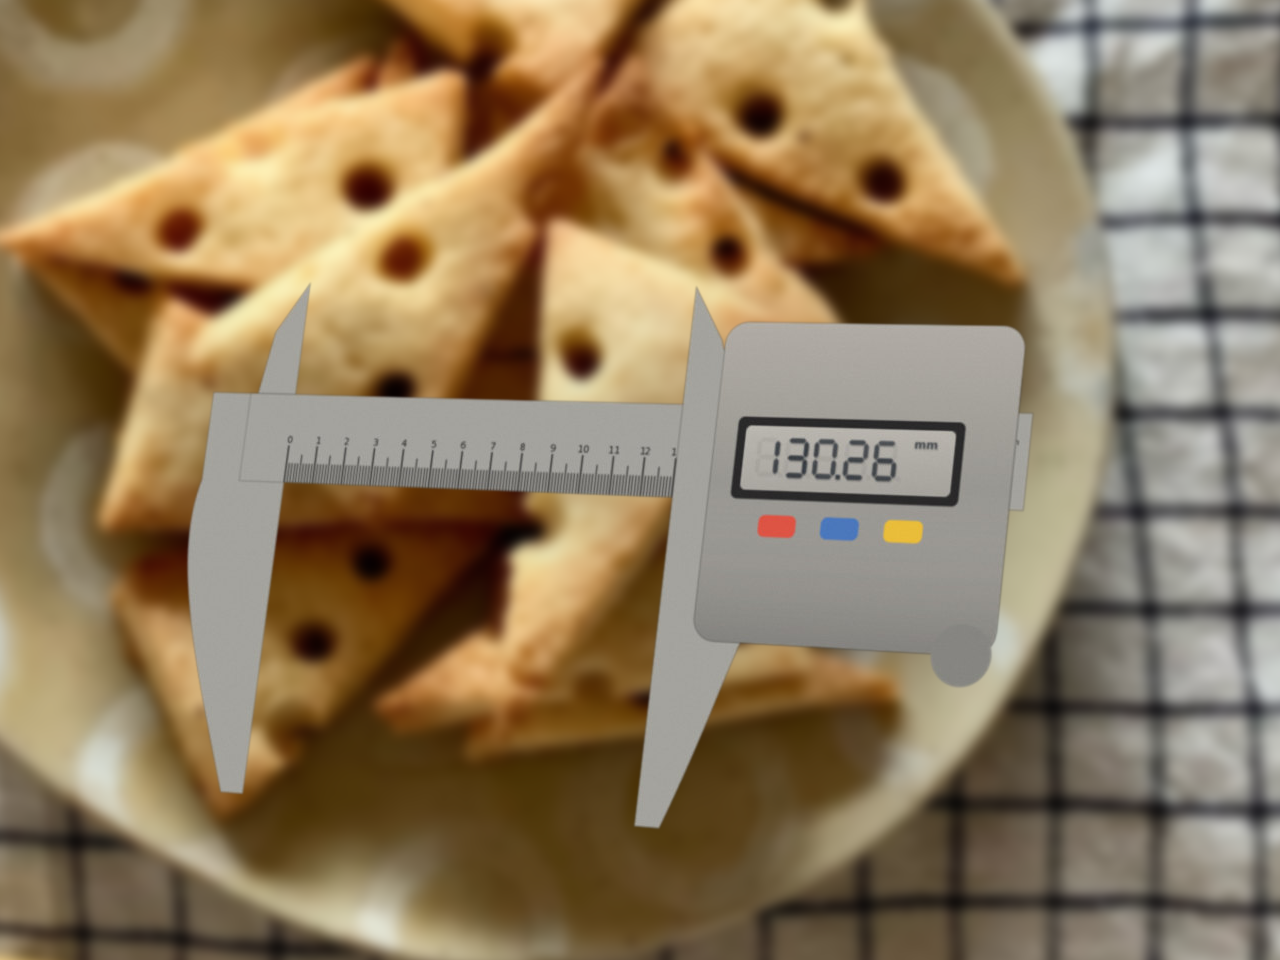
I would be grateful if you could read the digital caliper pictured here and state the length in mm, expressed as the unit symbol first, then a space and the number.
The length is mm 130.26
